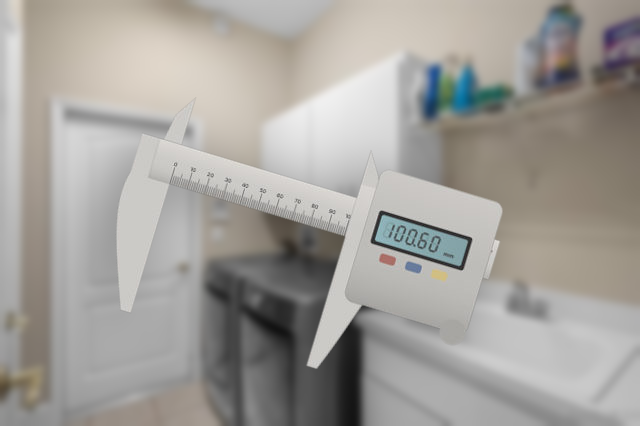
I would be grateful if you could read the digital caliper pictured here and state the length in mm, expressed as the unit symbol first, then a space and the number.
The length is mm 100.60
